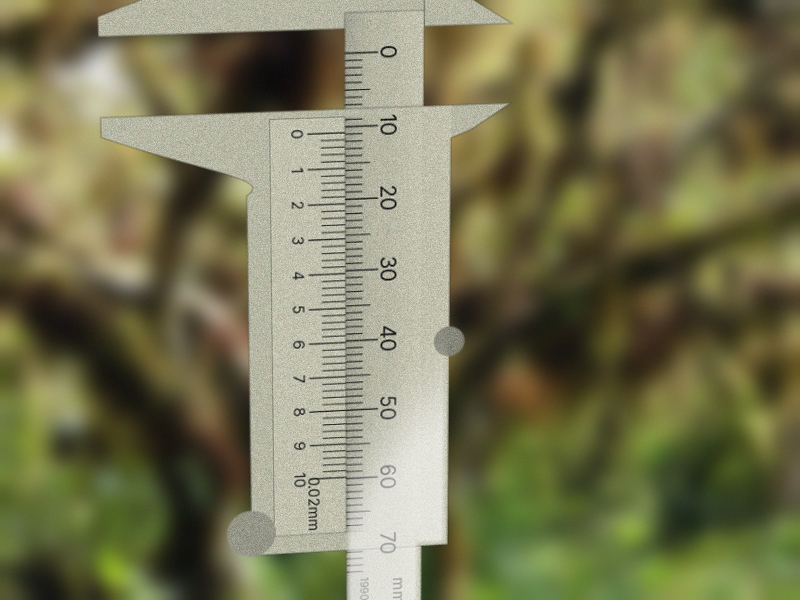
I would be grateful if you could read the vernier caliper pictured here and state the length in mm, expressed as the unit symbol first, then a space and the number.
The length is mm 10.8
